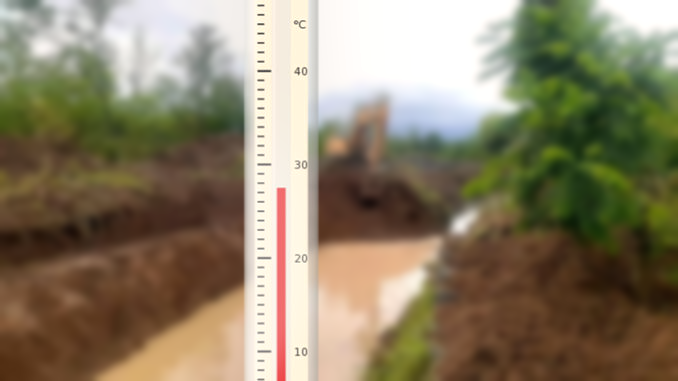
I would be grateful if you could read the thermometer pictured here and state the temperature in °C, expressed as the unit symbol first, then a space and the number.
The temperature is °C 27.5
